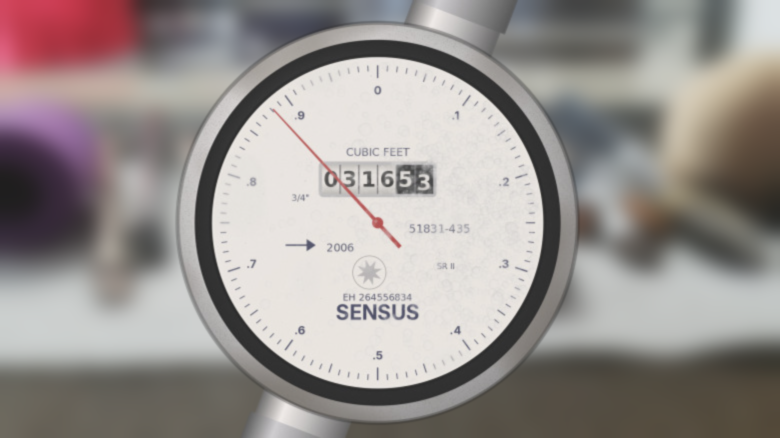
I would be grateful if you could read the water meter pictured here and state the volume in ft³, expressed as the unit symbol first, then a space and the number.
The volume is ft³ 31652.88
